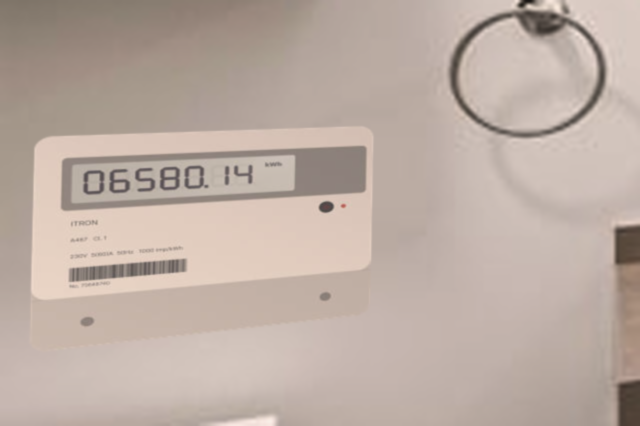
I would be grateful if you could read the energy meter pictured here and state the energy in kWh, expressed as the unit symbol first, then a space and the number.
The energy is kWh 6580.14
